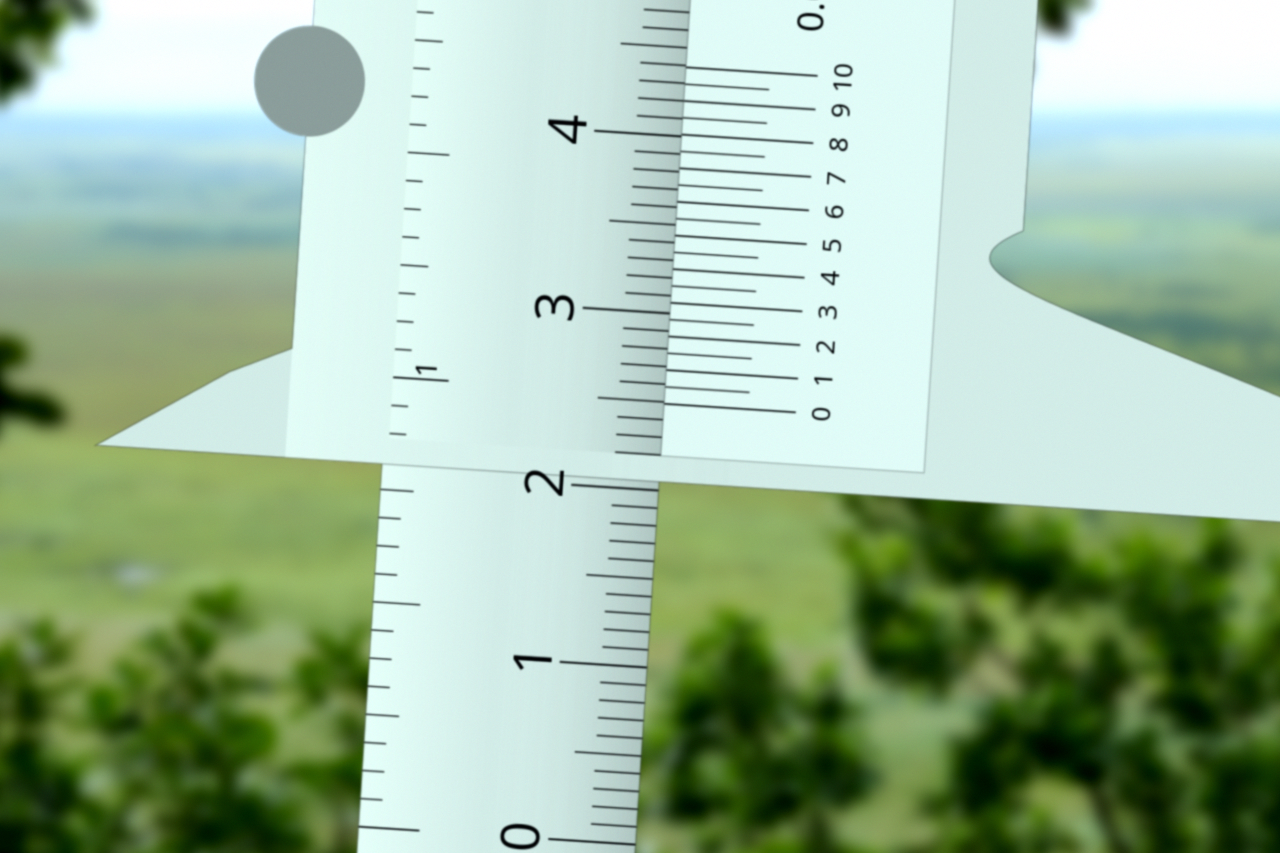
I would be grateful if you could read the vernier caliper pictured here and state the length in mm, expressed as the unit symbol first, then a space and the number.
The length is mm 24.9
